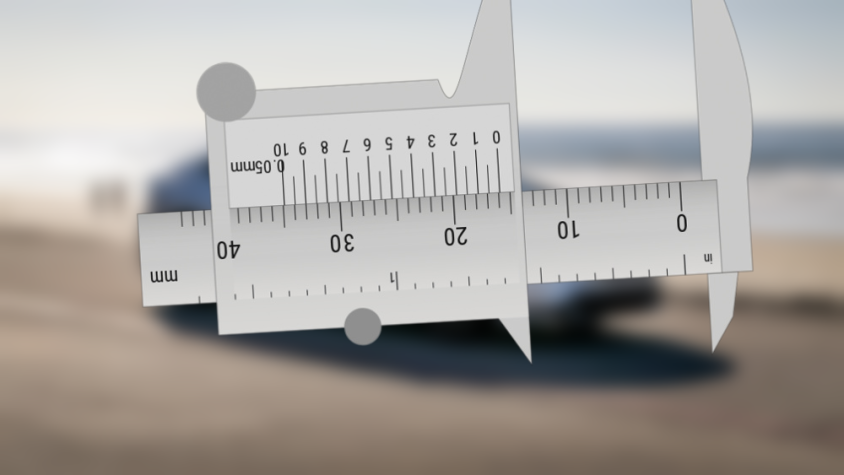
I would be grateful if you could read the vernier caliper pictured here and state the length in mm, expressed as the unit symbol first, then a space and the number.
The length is mm 15.9
